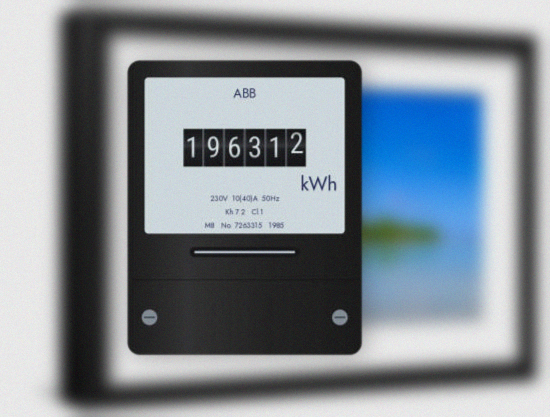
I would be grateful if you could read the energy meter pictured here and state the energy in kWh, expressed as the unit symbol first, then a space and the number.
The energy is kWh 196312
